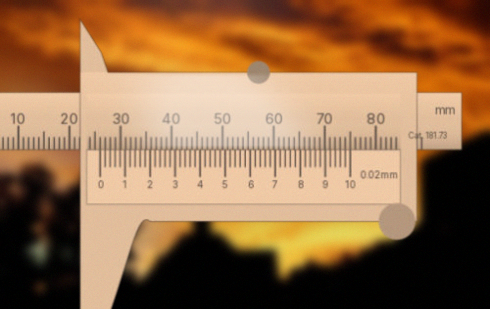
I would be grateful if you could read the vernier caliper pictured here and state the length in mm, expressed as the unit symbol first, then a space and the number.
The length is mm 26.0
